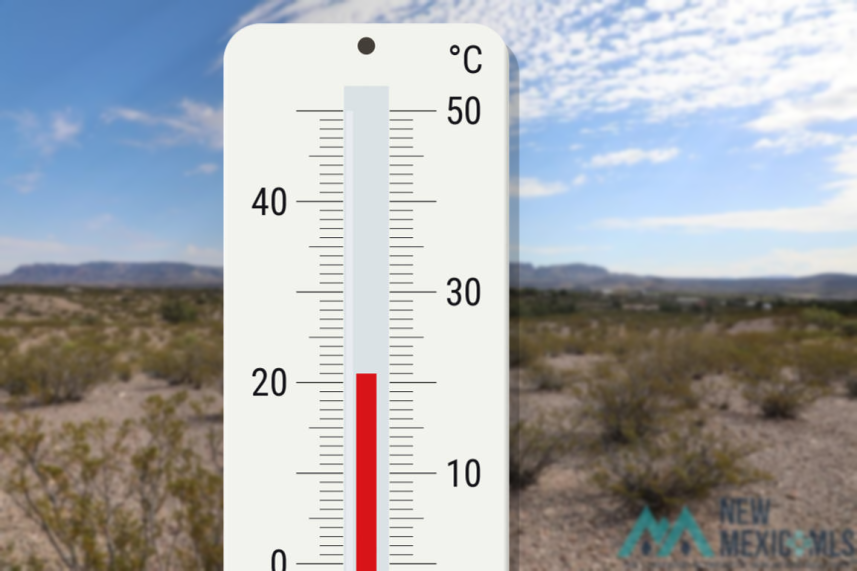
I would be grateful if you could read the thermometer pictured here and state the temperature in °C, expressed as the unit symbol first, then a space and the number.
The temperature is °C 21
